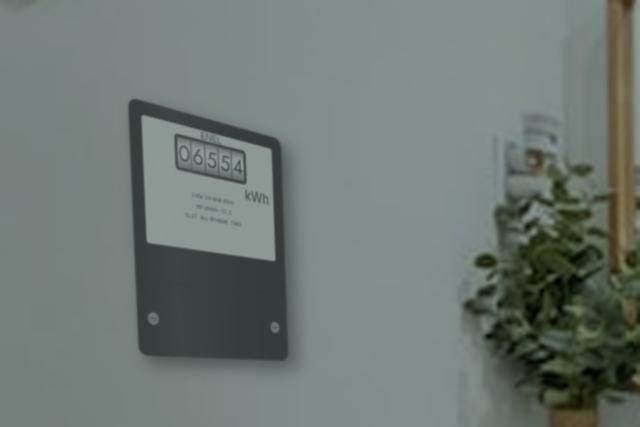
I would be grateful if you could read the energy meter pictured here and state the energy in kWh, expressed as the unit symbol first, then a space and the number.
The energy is kWh 6554
